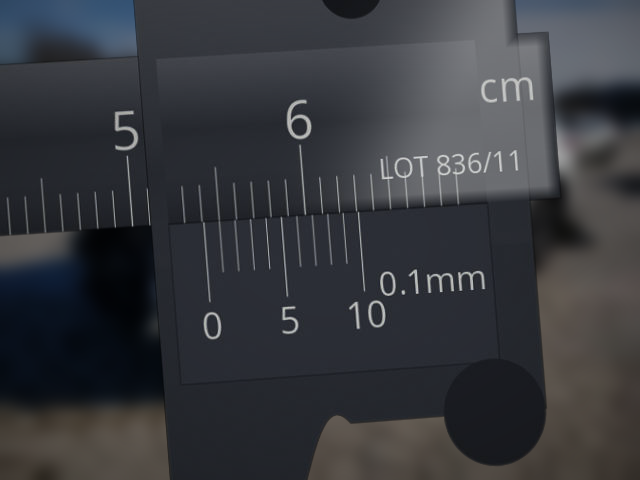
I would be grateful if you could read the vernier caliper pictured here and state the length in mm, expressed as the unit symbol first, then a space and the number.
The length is mm 54.1
